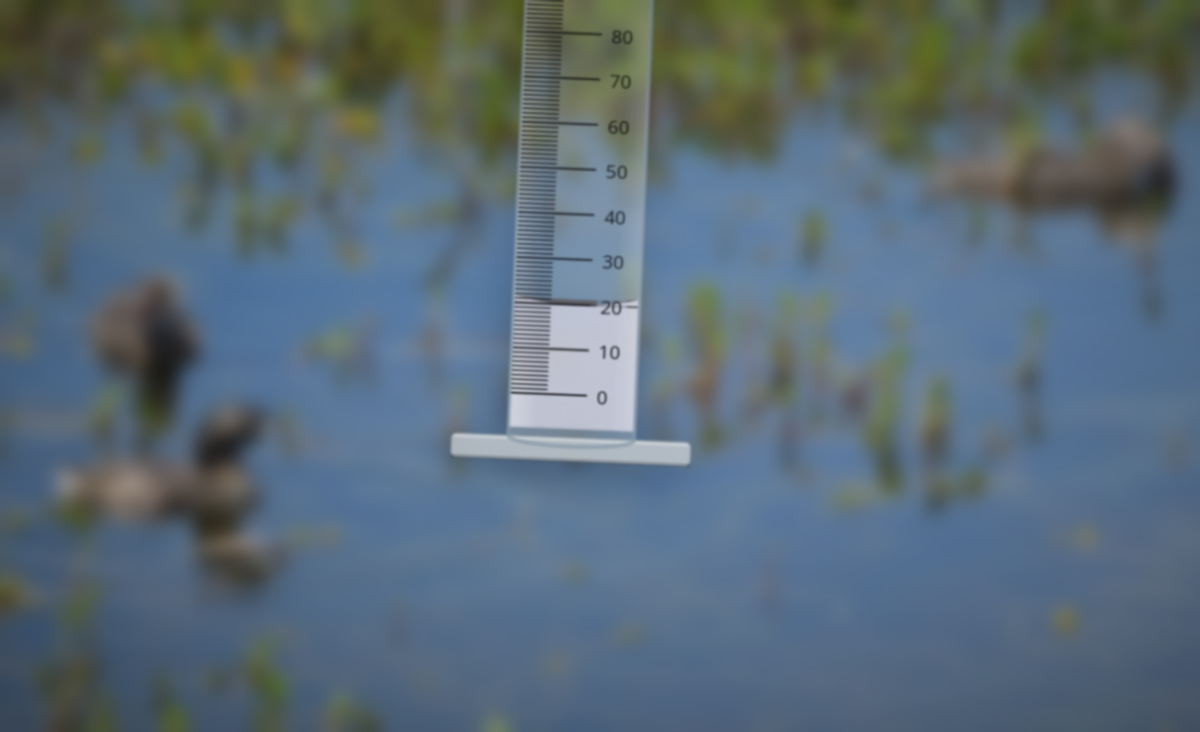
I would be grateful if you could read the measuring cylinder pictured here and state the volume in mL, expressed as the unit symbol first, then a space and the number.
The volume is mL 20
